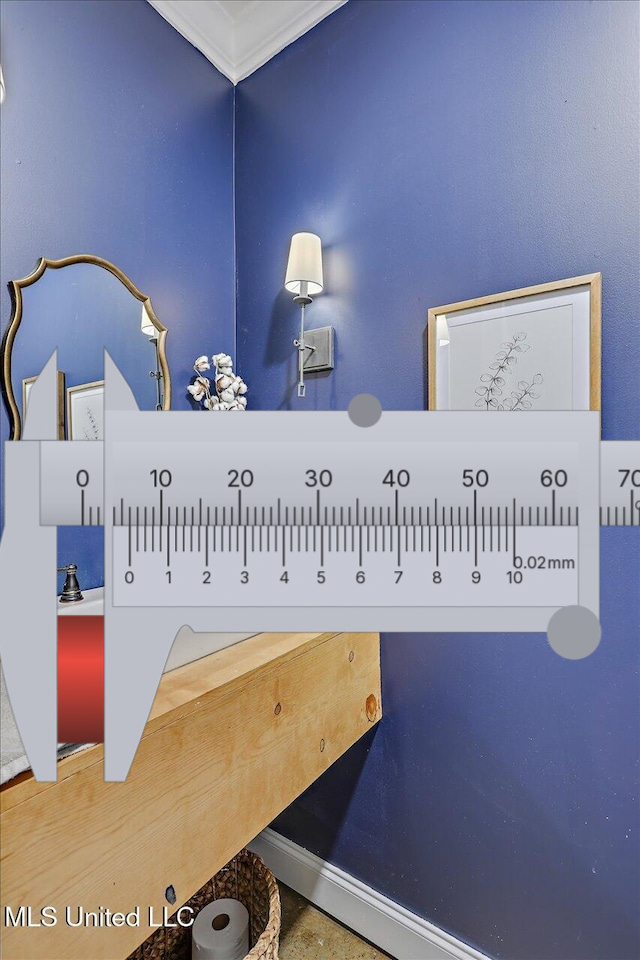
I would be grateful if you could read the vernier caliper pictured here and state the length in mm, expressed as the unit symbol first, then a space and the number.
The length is mm 6.0
